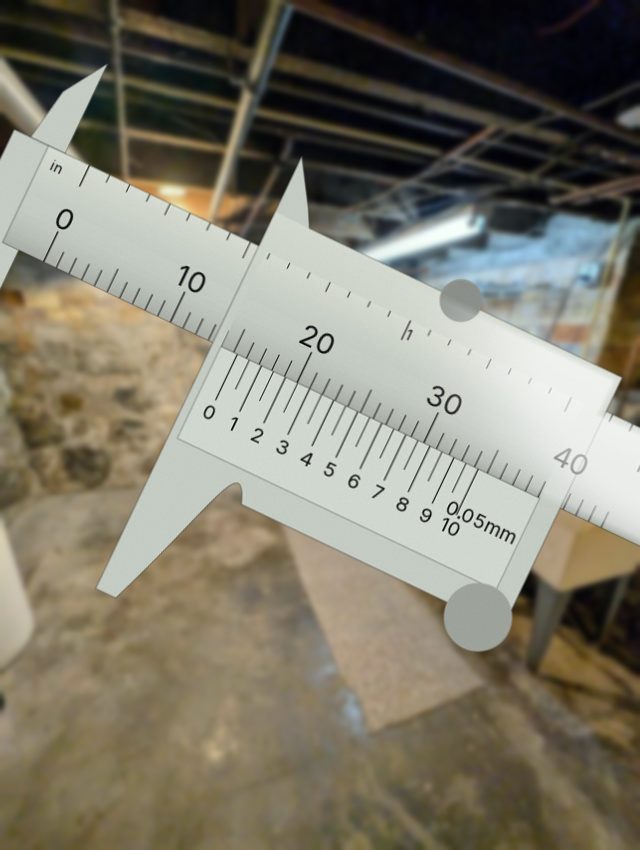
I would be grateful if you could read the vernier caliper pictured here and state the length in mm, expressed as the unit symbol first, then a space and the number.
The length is mm 15.3
